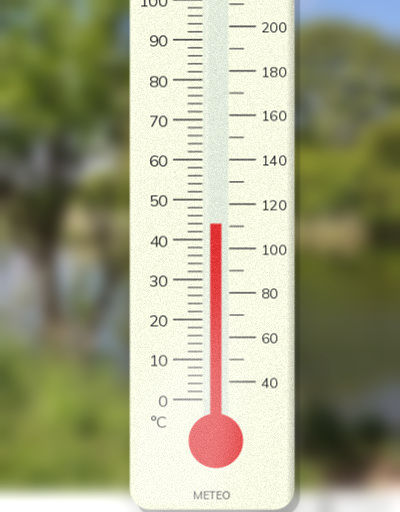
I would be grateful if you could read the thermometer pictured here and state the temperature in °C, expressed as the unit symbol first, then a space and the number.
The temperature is °C 44
